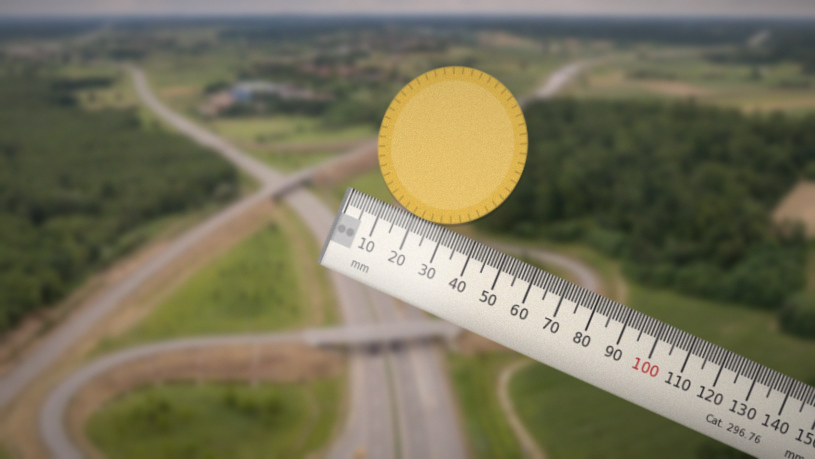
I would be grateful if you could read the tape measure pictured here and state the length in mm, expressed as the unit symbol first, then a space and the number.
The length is mm 45
